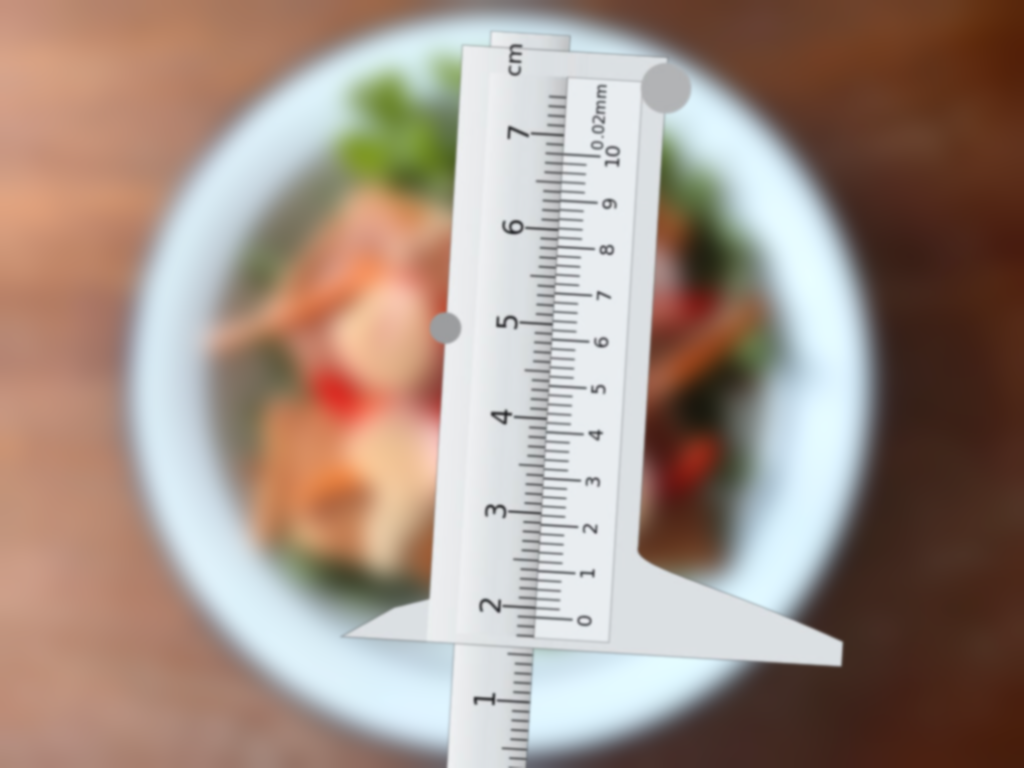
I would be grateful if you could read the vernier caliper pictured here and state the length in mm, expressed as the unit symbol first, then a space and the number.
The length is mm 19.0
